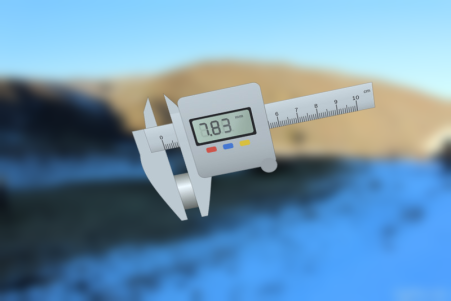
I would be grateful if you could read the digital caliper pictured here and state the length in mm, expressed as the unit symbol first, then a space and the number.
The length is mm 7.83
